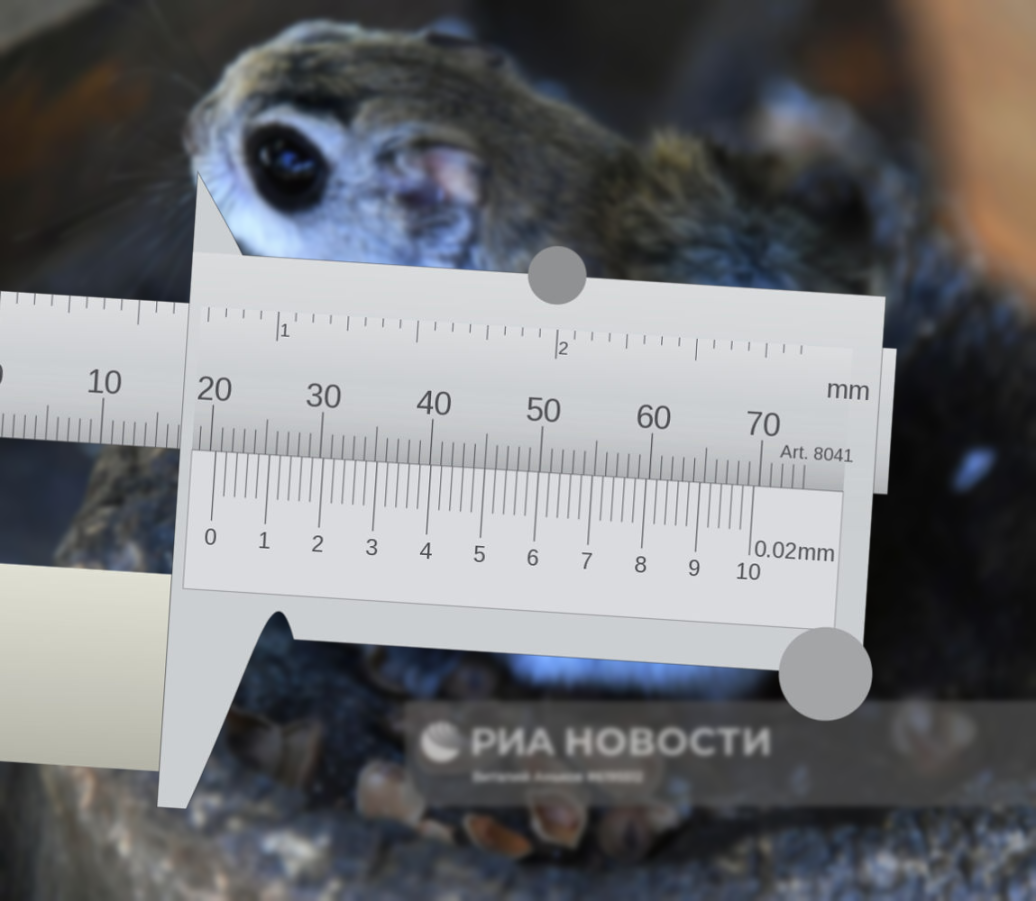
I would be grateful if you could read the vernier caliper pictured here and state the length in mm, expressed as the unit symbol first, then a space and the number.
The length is mm 20.5
